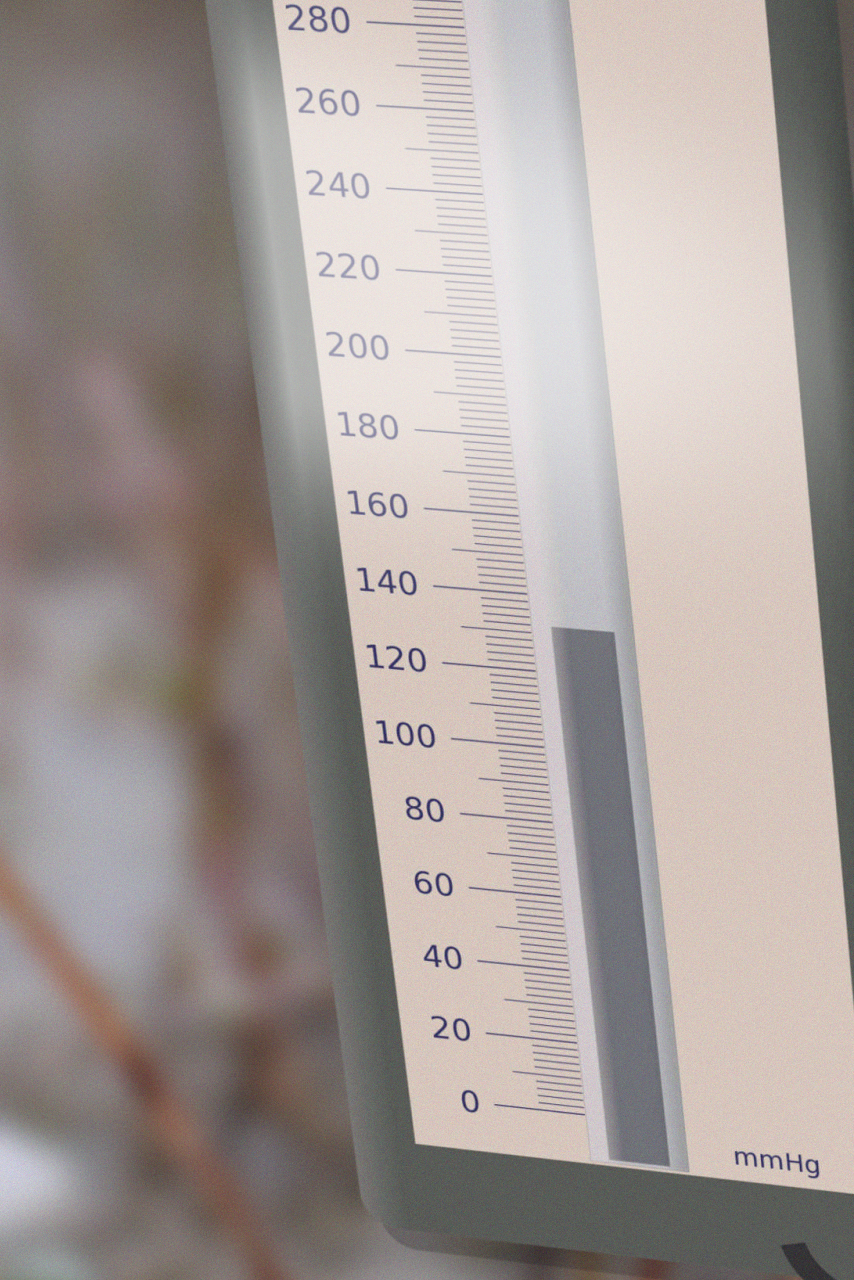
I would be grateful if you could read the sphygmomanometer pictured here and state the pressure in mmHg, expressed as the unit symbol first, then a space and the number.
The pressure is mmHg 132
